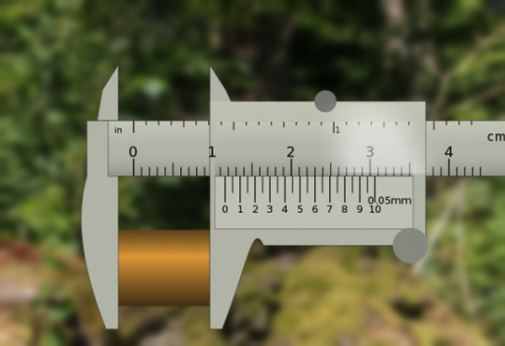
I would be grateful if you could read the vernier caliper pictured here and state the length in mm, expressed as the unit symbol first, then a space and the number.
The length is mm 11.6
